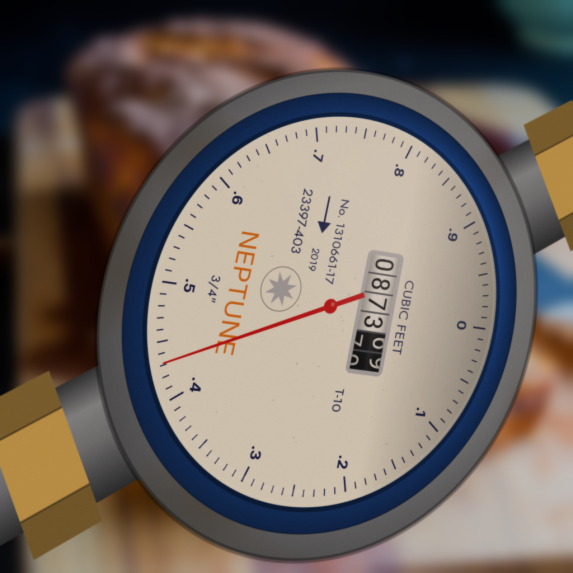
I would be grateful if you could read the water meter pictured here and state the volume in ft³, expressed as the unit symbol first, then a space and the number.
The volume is ft³ 87369.43
